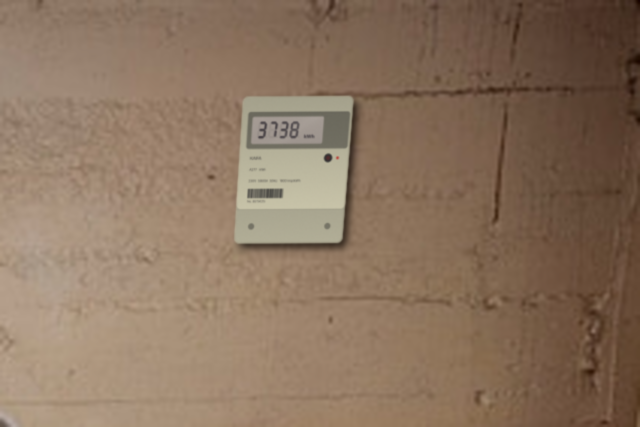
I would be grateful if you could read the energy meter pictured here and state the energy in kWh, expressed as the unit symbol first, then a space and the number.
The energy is kWh 3738
